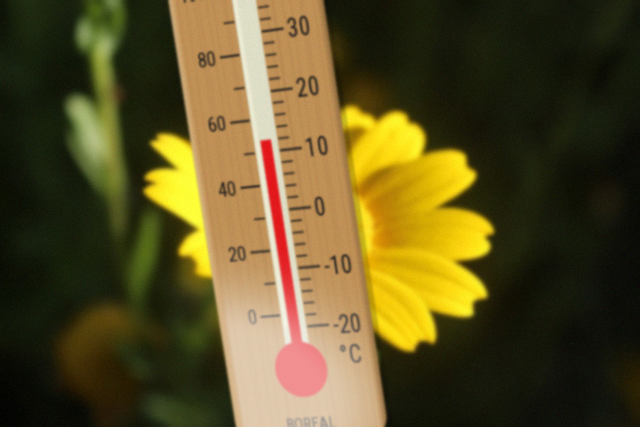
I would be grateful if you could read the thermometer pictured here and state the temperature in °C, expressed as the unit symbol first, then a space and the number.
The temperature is °C 12
